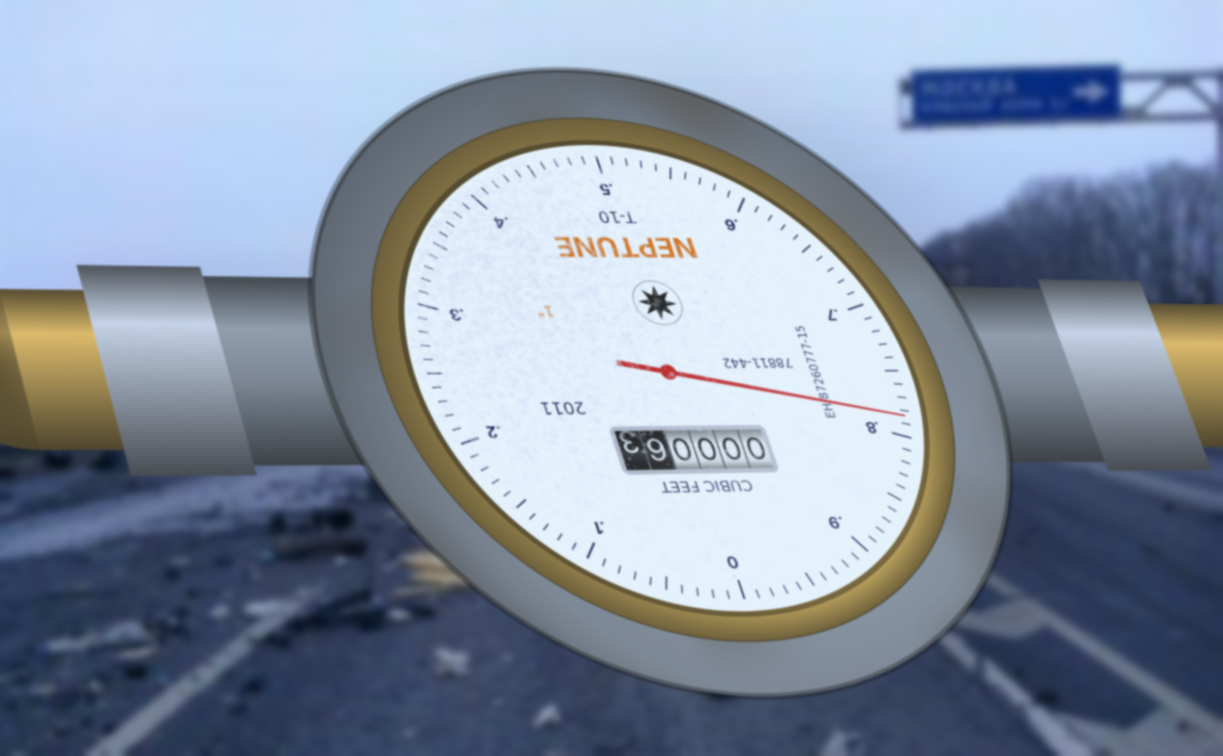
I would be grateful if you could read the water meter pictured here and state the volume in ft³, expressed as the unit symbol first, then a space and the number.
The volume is ft³ 62.78
